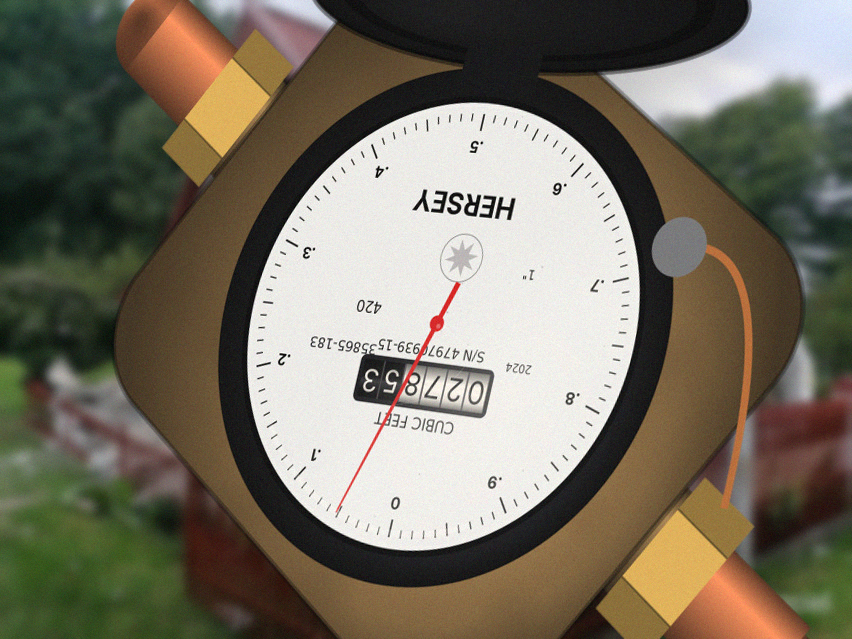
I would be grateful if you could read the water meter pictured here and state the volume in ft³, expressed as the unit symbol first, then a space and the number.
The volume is ft³ 27853.05
